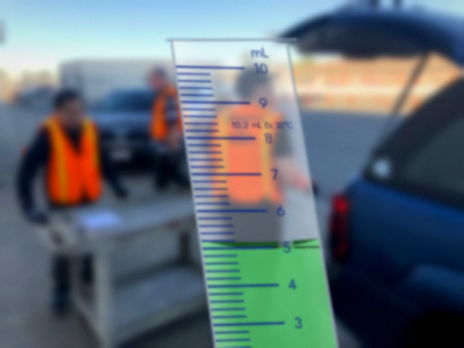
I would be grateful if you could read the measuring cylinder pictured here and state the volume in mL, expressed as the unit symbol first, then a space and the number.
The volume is mL 5
